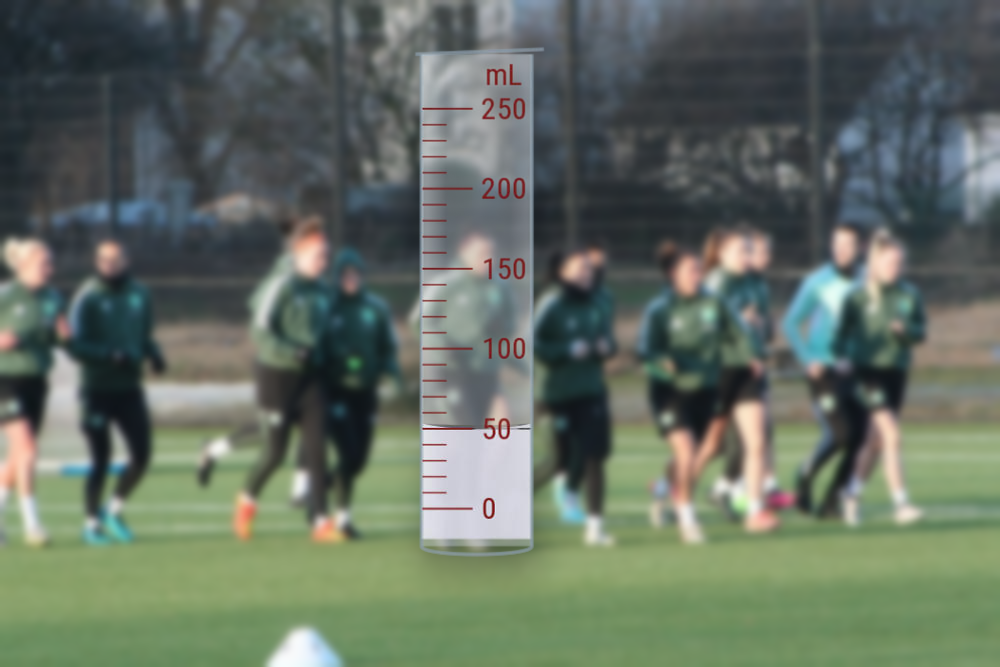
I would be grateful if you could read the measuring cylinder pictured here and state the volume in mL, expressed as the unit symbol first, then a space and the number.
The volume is mL 50
